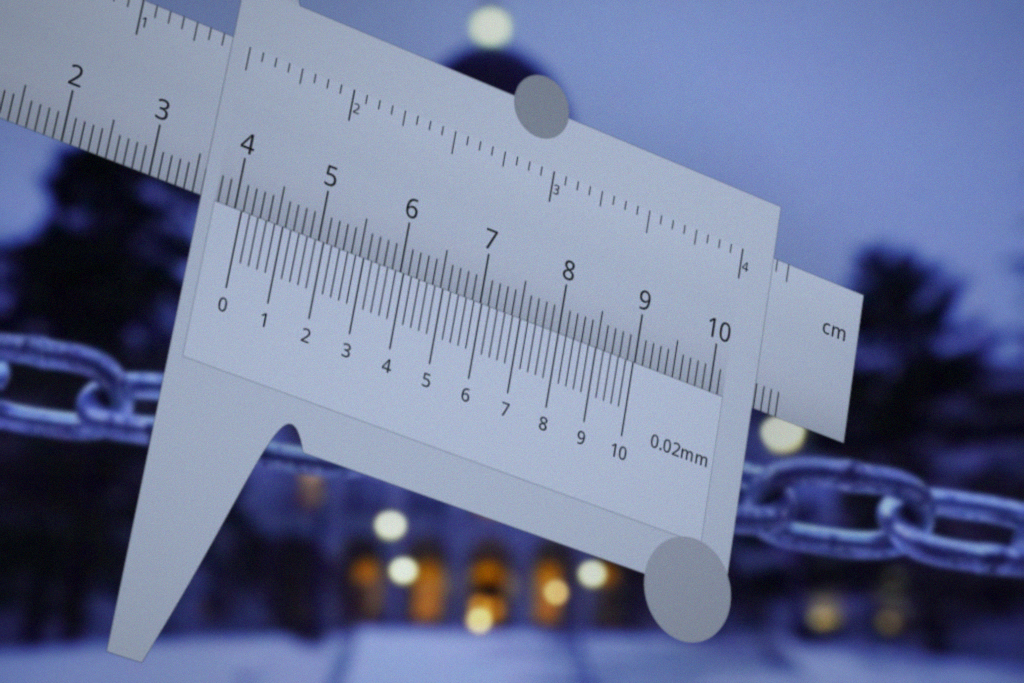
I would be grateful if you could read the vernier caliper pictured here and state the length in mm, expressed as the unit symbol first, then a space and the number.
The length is mm 40.8
